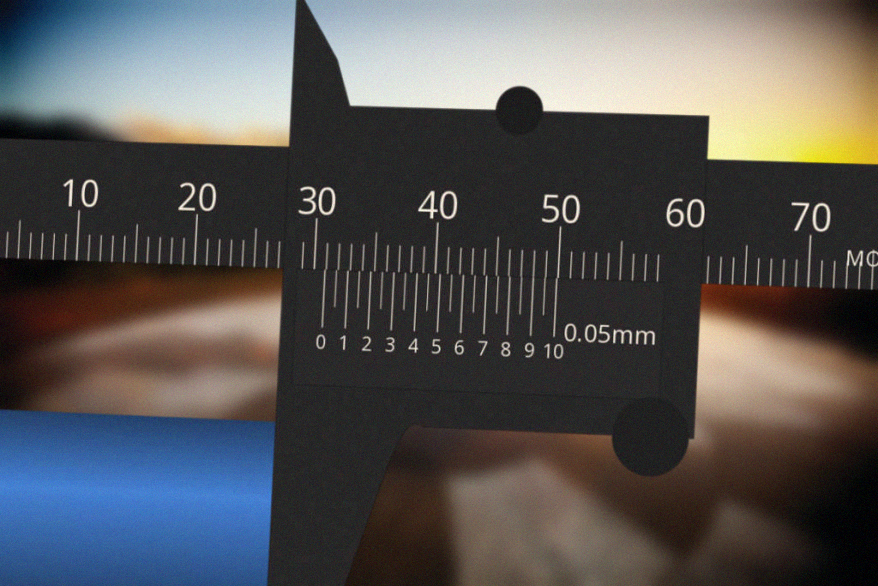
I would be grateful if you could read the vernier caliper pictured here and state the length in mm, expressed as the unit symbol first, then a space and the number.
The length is mm 30.9
